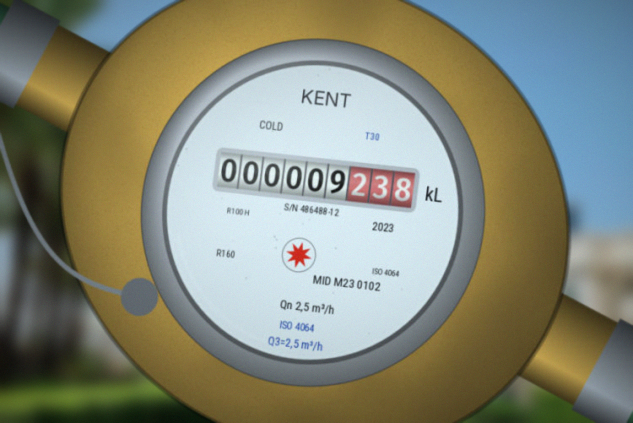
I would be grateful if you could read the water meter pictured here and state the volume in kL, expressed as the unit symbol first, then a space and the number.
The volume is kL 9.238
